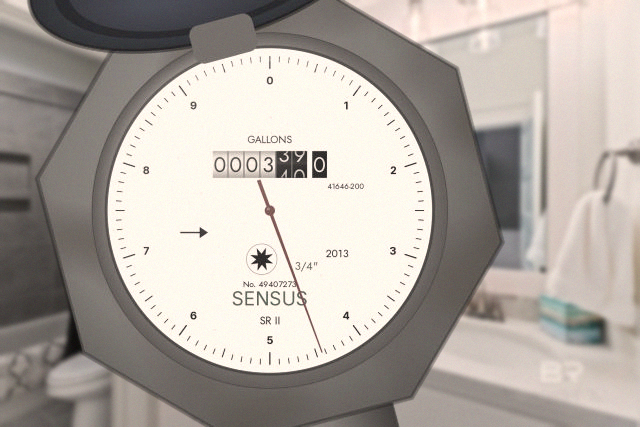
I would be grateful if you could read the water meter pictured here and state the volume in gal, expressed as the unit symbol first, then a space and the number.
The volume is gal 3394.4
